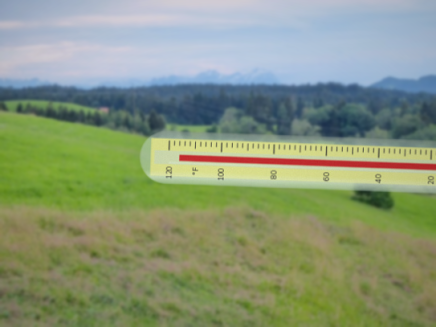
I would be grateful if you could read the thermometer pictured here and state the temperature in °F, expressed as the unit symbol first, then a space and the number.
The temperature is °F 116
